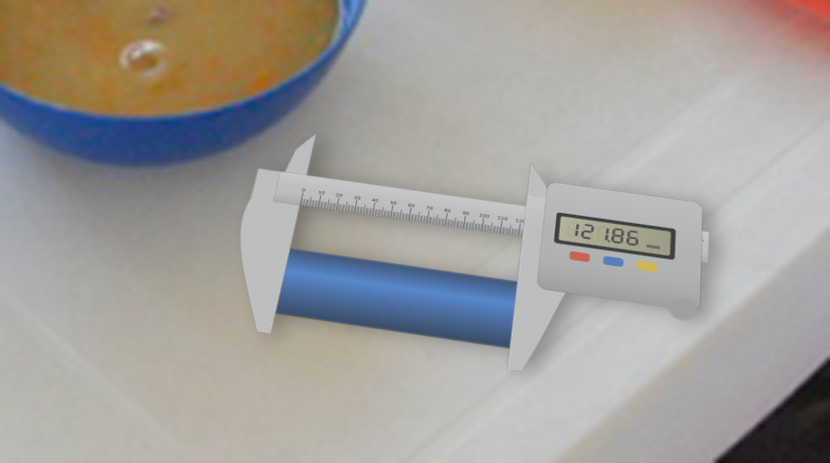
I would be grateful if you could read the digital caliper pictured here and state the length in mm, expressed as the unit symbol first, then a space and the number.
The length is mm 121.86
